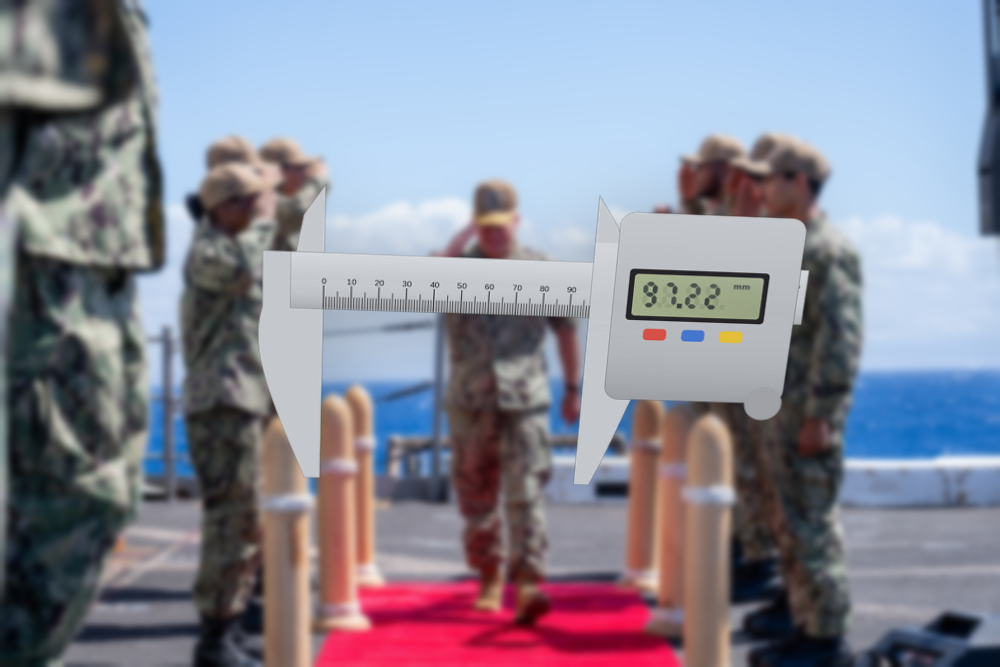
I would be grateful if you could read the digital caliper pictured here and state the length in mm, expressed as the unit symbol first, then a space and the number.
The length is mm 97.22
